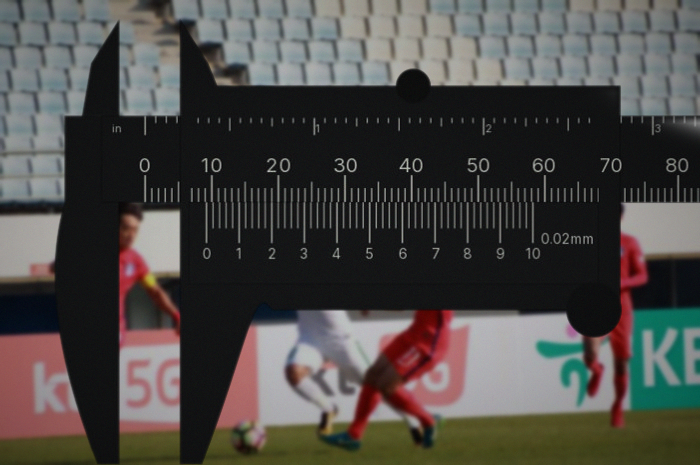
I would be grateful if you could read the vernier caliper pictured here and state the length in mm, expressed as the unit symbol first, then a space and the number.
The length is mm 9.2
